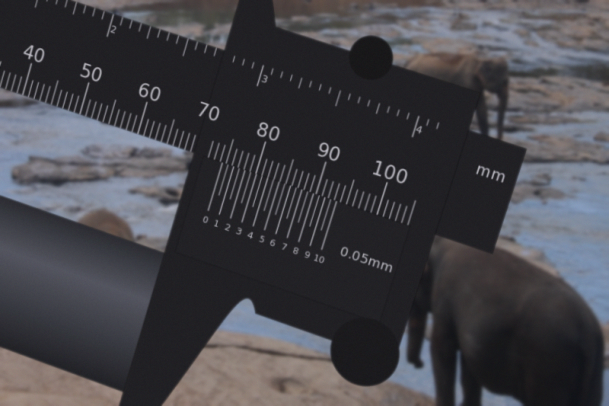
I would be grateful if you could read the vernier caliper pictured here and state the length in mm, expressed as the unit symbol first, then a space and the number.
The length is mm 74.4
